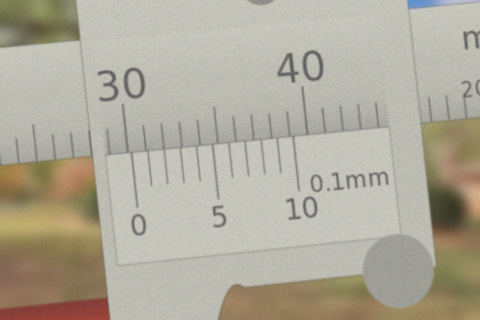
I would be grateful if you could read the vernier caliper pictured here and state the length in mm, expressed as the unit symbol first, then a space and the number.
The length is mm 30.2
